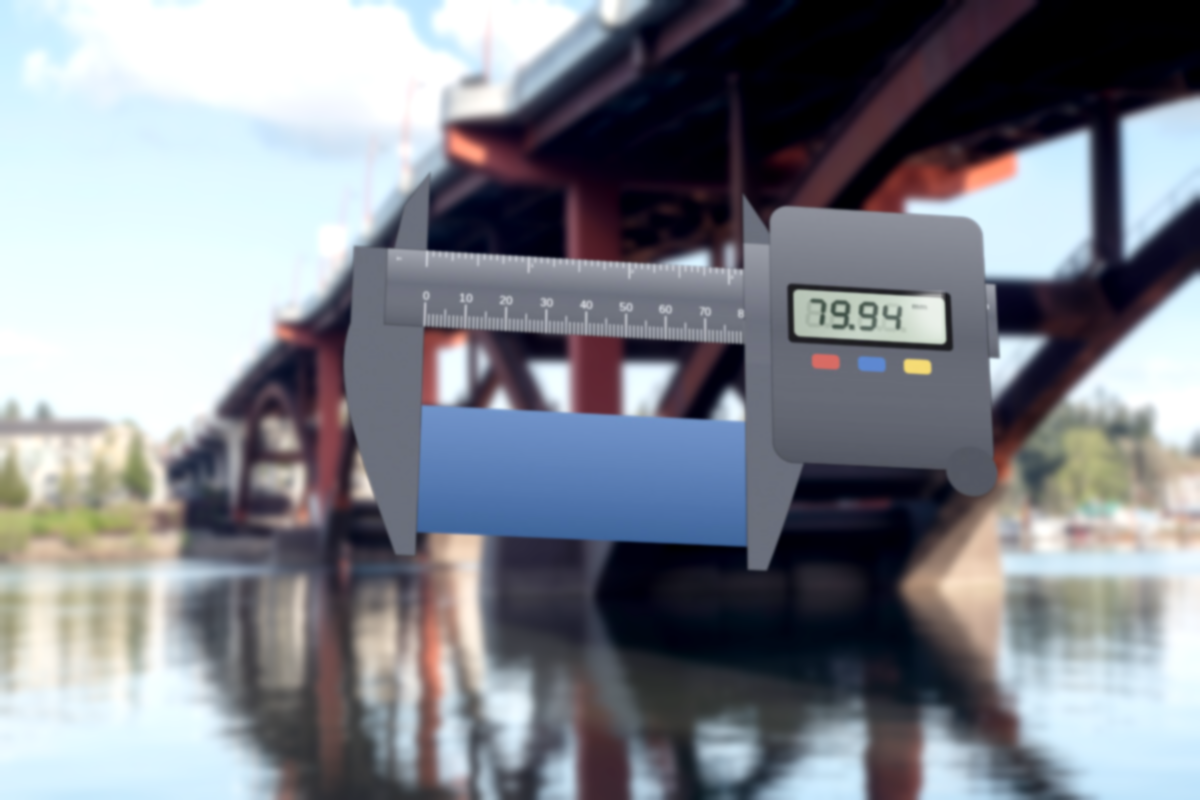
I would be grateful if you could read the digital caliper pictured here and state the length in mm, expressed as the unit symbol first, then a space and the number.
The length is mm 79.94
